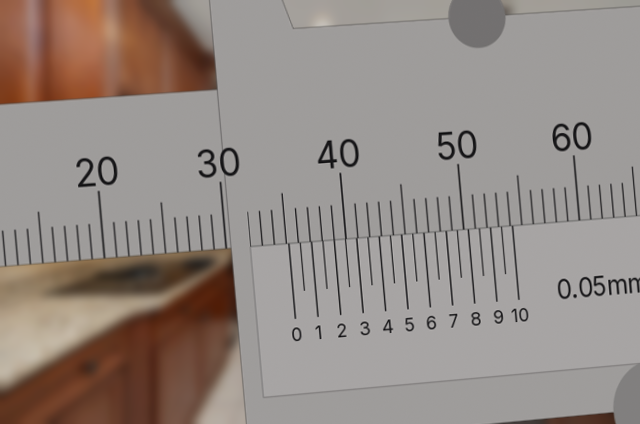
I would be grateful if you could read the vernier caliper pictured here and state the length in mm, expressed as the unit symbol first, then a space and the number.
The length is mm 35.2
